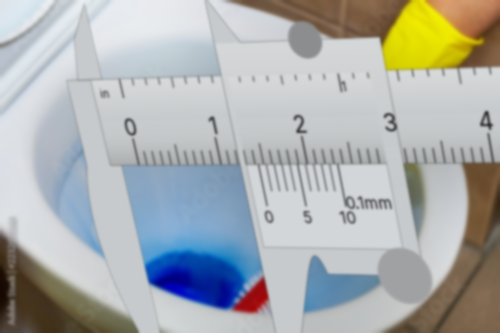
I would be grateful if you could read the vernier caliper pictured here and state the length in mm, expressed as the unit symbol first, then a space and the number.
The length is mm 14.4
